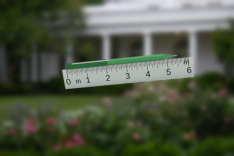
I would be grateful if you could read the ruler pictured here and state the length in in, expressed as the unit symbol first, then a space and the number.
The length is in 5.5
